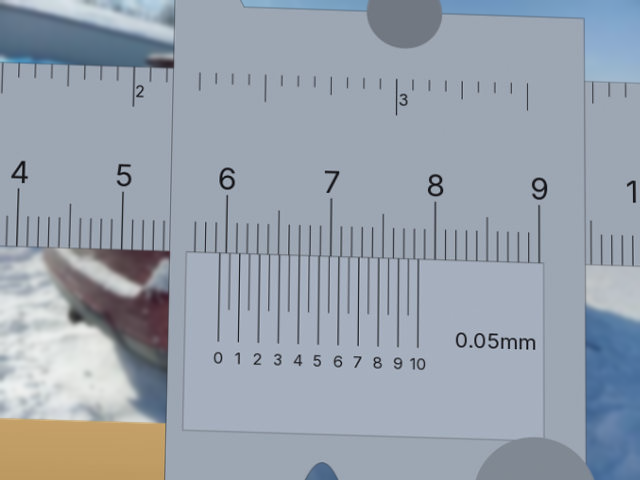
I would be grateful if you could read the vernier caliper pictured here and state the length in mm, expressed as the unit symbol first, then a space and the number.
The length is mm 59.4
